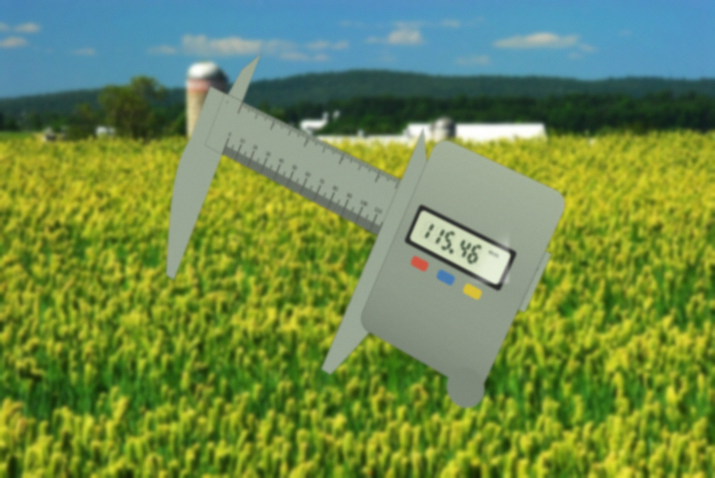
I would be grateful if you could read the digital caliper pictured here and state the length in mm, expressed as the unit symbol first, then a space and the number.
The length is mm 115.46
